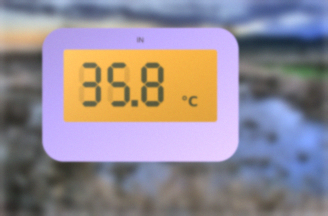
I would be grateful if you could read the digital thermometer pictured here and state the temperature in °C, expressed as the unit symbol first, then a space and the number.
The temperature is °C 35.8
